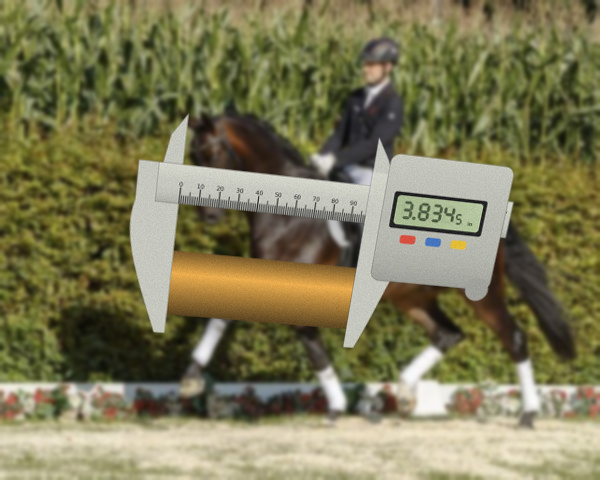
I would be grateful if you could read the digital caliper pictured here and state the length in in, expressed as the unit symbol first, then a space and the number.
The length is in 3.8345
